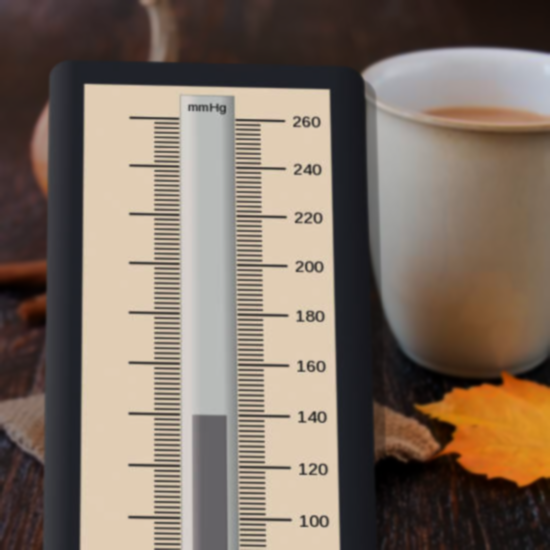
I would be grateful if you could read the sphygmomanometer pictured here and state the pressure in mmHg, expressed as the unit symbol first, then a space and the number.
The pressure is mmHg 140
